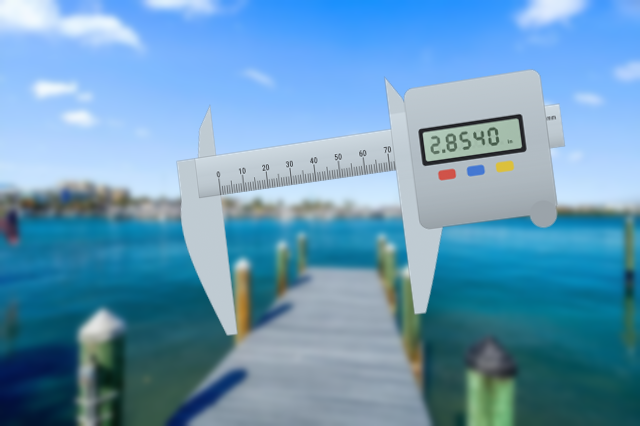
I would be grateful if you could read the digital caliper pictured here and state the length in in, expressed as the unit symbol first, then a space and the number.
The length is in 2.8540
